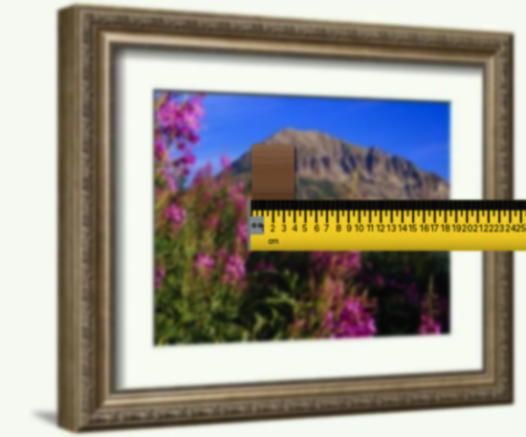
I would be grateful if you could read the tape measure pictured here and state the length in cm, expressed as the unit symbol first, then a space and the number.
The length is cm 4
